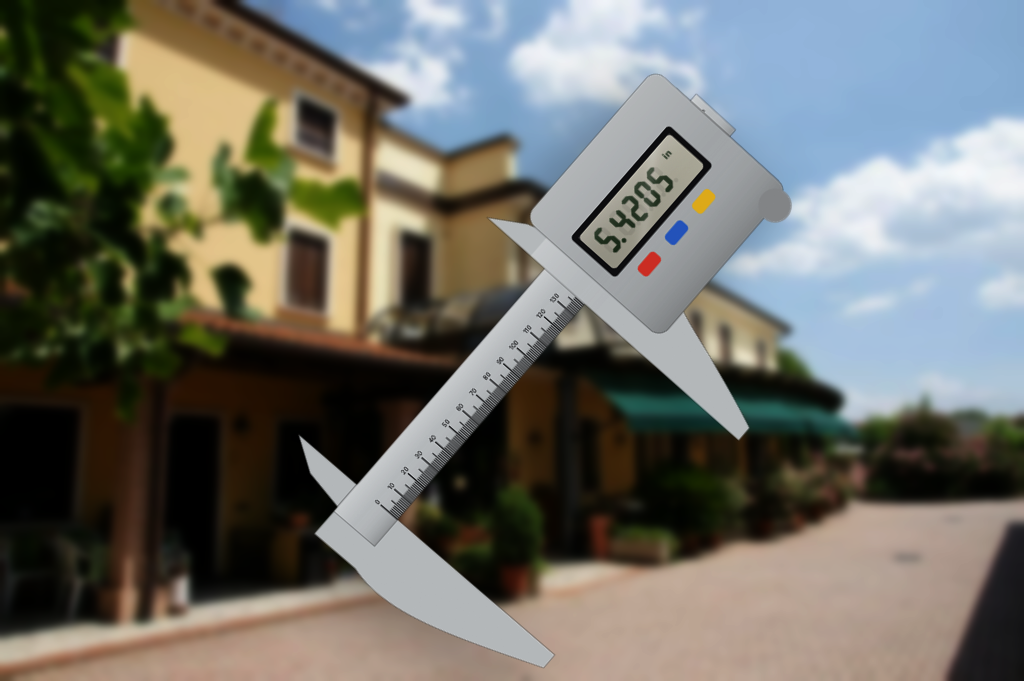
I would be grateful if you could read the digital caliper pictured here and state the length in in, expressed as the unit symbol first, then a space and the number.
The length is in 5.4205
